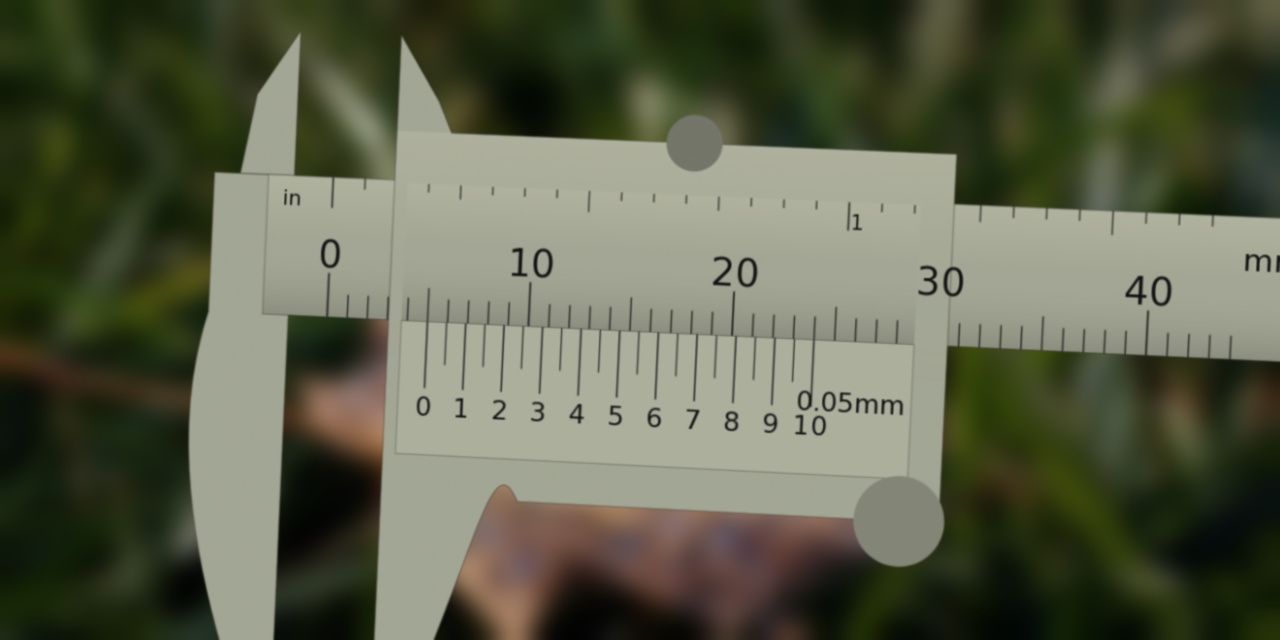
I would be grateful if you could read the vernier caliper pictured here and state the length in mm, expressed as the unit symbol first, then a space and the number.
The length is mm 5.0
